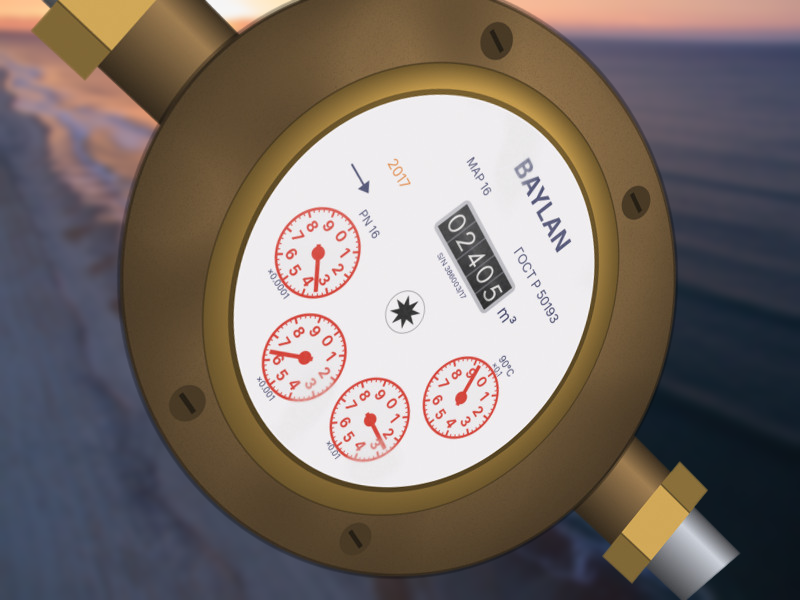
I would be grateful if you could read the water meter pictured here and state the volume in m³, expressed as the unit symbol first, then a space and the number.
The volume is m³ 2404.9263
